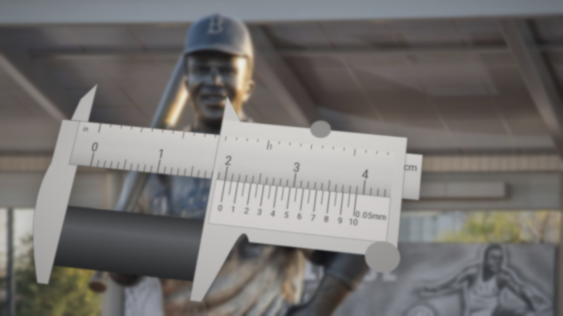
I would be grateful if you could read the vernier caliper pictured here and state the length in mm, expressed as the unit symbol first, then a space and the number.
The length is mm 20.0
